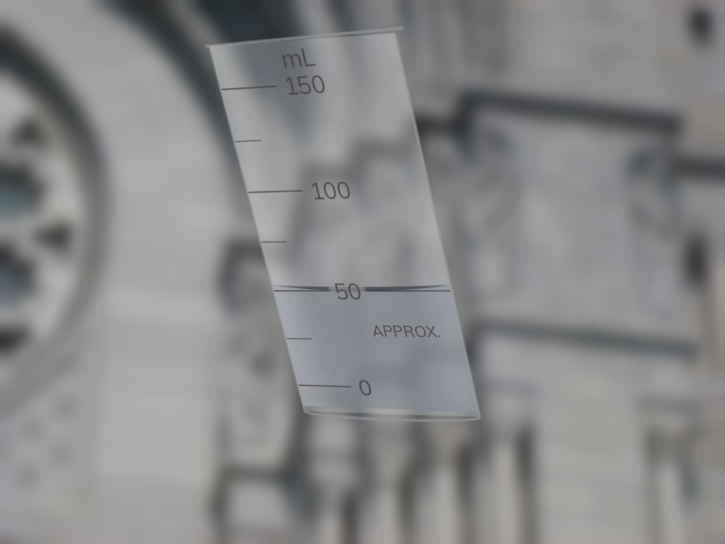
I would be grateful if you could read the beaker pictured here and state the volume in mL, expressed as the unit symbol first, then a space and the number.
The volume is mL 50
